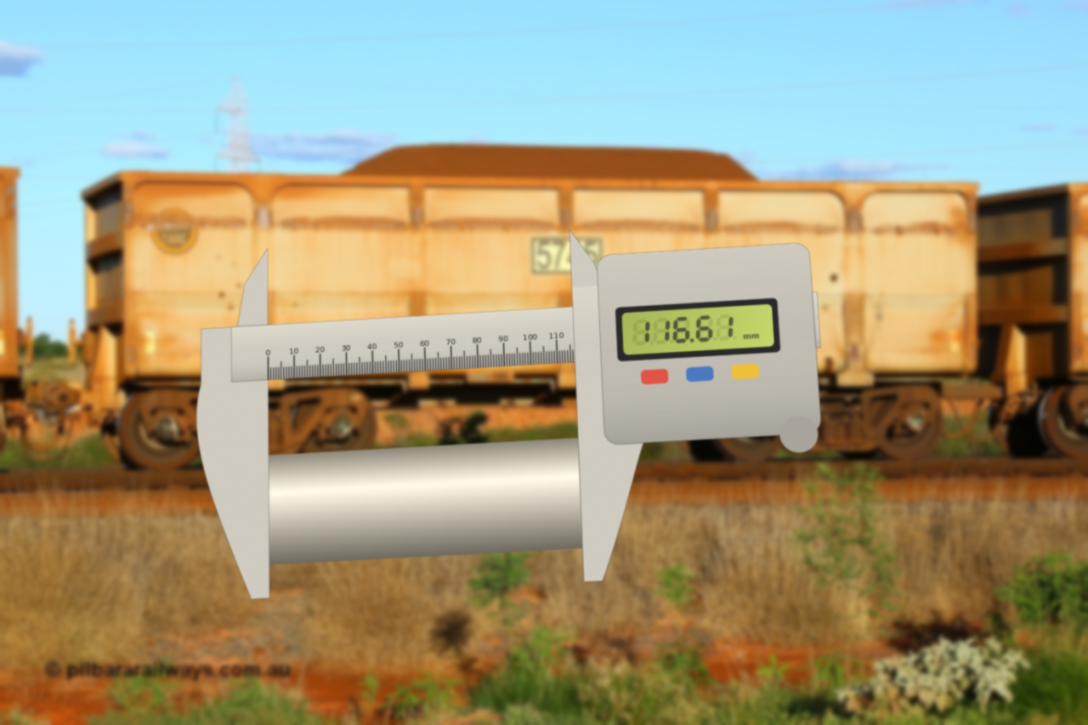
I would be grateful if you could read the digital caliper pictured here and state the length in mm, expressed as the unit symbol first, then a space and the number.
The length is mm 116.61
